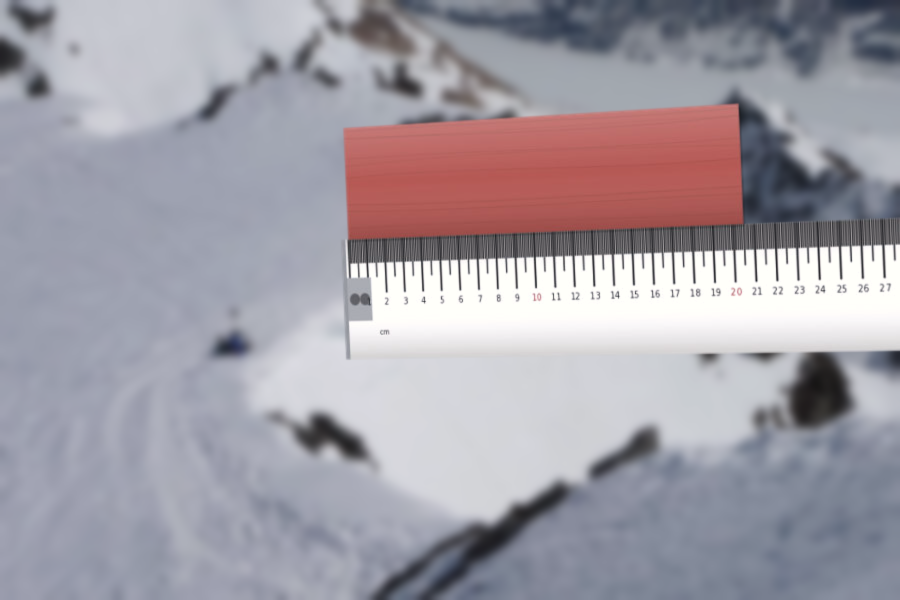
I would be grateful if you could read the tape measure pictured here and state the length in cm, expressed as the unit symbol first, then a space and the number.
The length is cm 20.5
